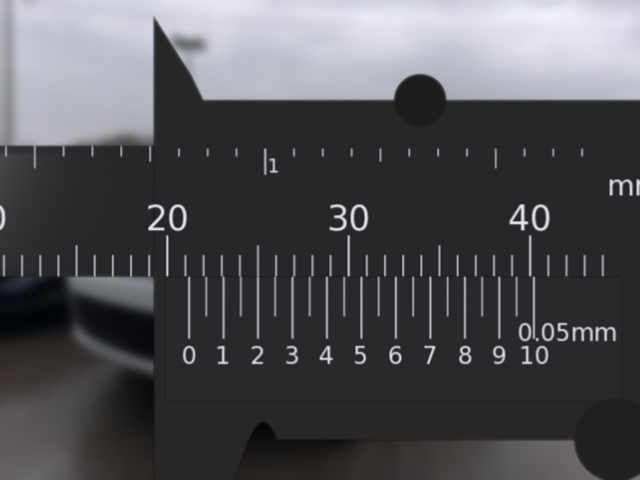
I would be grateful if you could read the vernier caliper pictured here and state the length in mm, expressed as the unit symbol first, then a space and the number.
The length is mm 21.2
